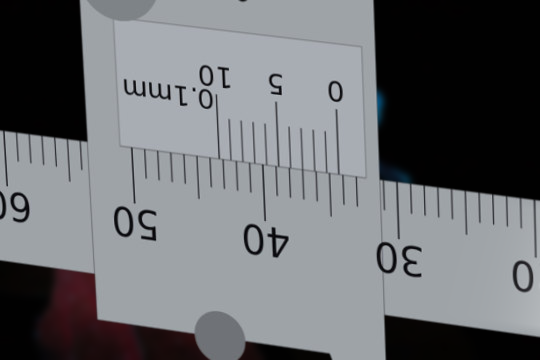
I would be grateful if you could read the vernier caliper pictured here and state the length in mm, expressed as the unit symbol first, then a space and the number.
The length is mm 34.3
